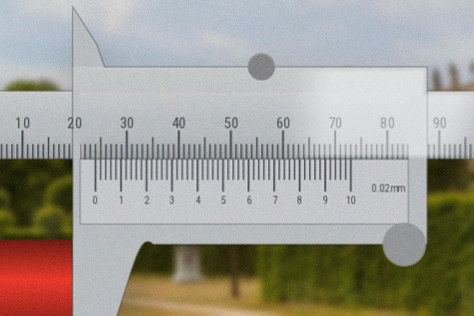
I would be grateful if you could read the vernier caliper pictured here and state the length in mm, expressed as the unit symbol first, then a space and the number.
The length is mm 24.0
